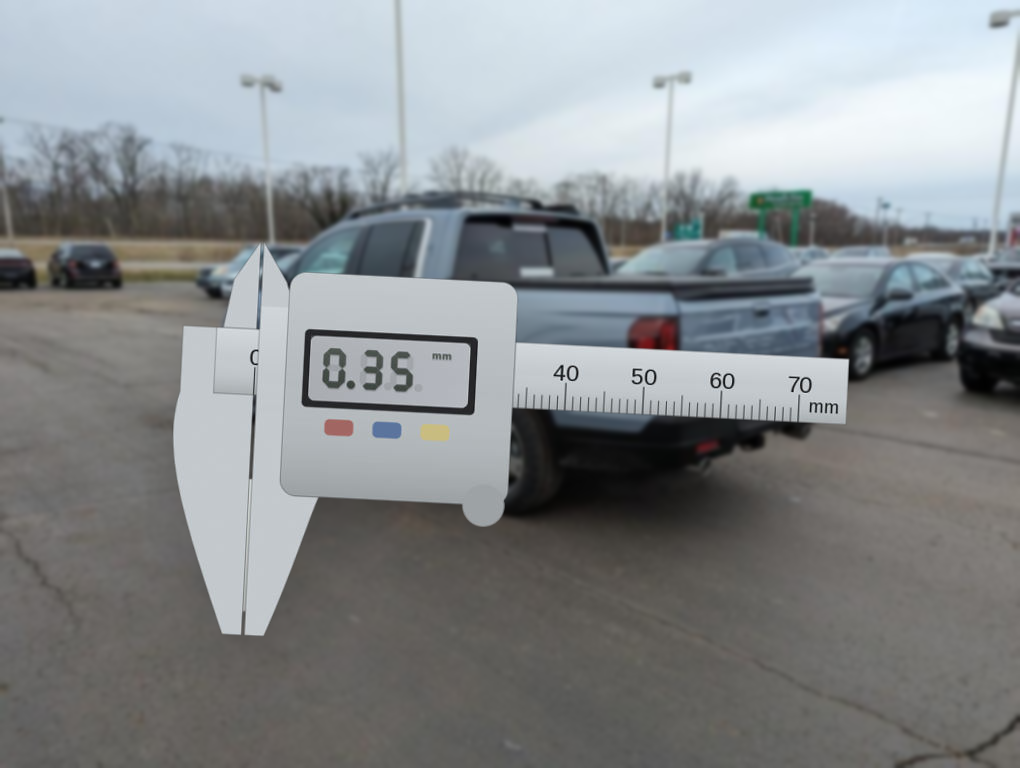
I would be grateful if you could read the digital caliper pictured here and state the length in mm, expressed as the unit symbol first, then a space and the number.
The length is mm 0.35
